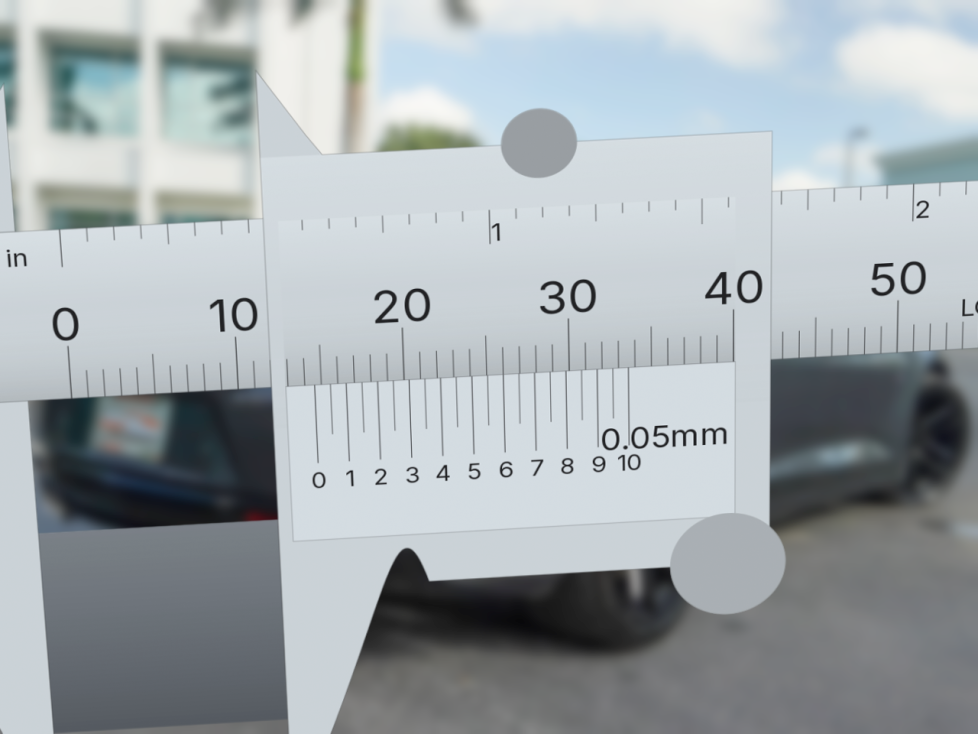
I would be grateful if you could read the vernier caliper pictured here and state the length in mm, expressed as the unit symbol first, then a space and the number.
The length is mm 14.6
